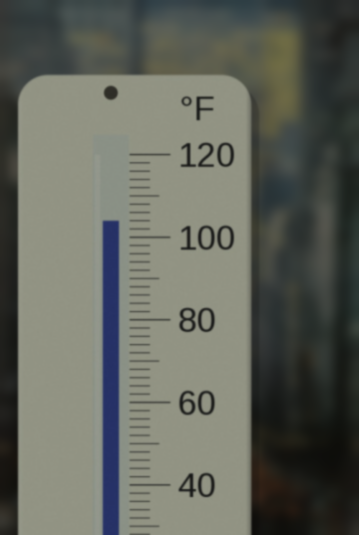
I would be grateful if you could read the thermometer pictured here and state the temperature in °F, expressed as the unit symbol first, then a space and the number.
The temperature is °F 104
